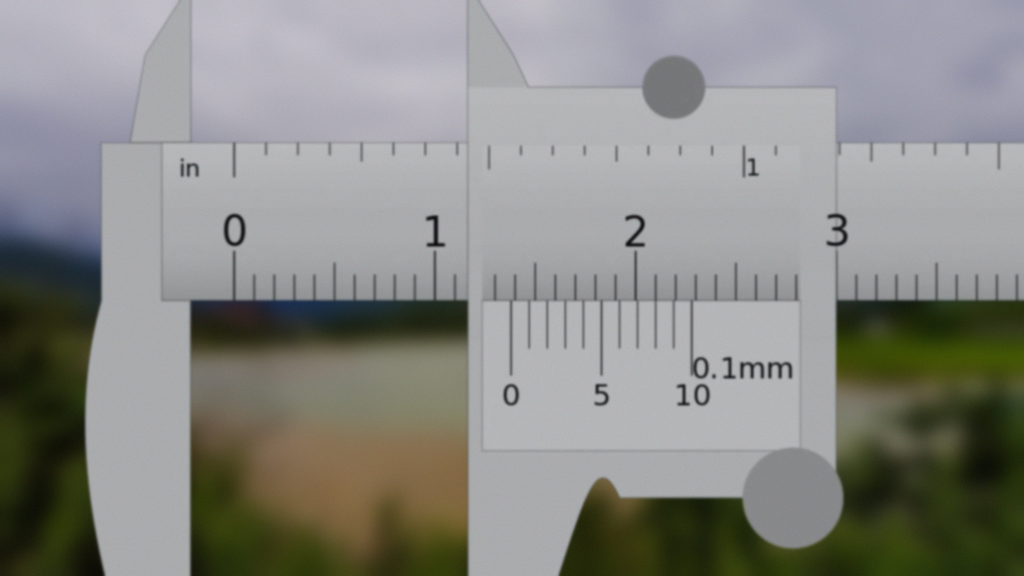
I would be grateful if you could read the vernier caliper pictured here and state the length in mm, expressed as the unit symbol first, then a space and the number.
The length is mm 13.8
